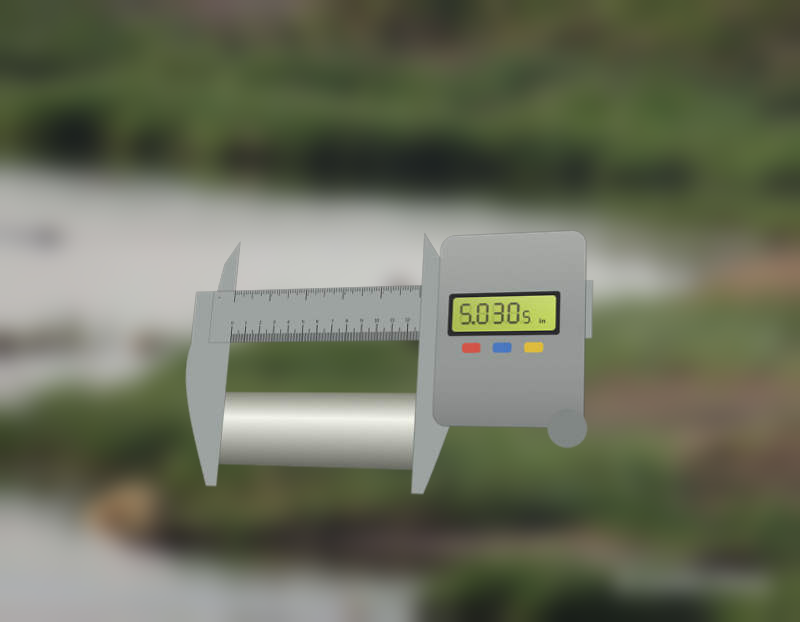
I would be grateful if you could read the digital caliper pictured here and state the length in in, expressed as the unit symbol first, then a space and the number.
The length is in 5.0305
